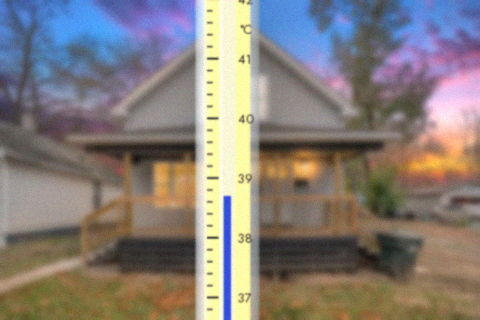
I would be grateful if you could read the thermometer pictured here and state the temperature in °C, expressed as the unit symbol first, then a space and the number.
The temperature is °C 38.7
